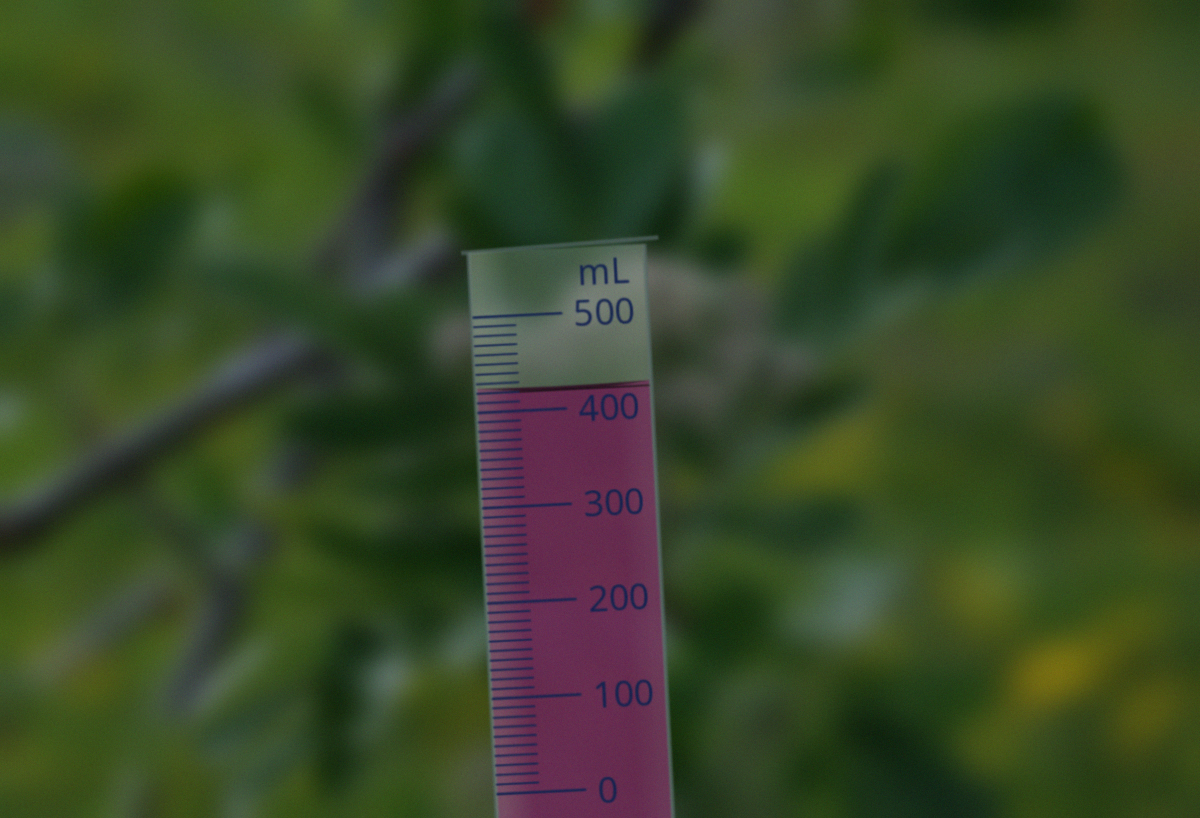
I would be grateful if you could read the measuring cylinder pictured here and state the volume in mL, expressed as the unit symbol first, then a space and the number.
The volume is mL 420
